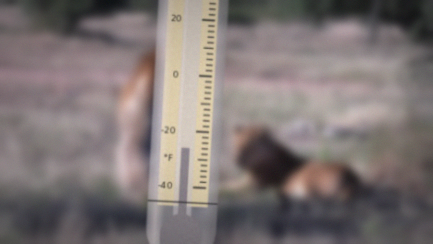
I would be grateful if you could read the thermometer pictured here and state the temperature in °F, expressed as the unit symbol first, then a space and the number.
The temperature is °F -26
